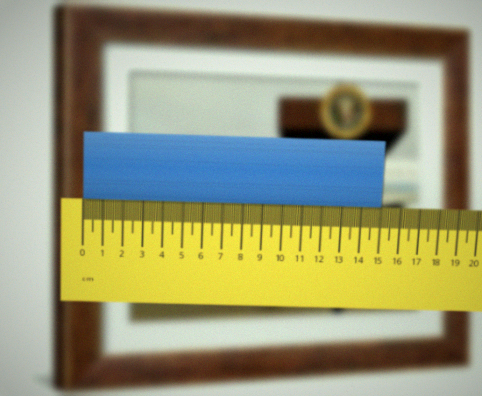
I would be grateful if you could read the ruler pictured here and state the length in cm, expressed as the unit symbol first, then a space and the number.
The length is cm 15
